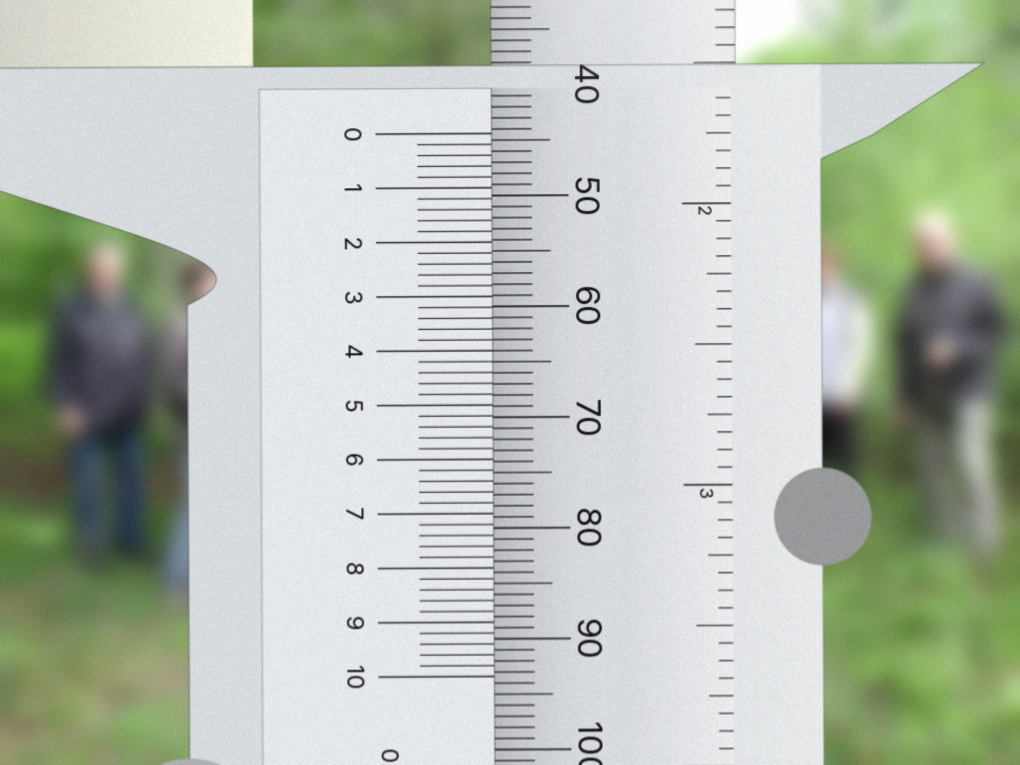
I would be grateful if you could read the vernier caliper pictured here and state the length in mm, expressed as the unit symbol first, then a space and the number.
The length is mm 44.4
